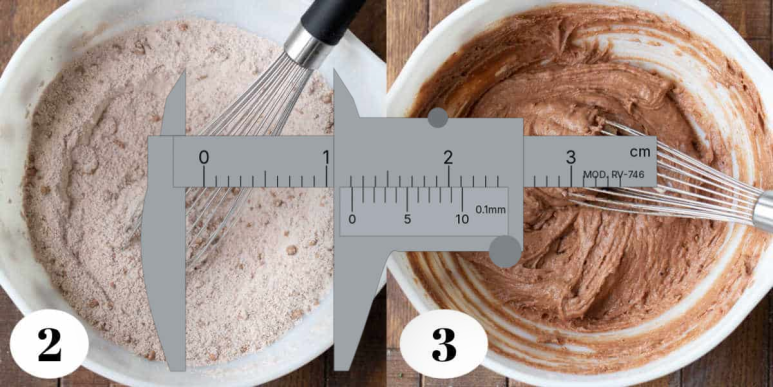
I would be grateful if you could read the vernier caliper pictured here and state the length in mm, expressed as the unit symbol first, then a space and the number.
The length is mm 12.1
